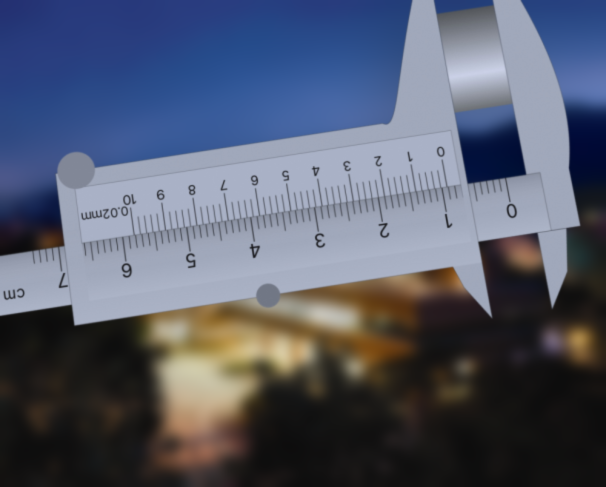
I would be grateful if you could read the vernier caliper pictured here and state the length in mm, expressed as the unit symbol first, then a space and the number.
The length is mm 9.2
